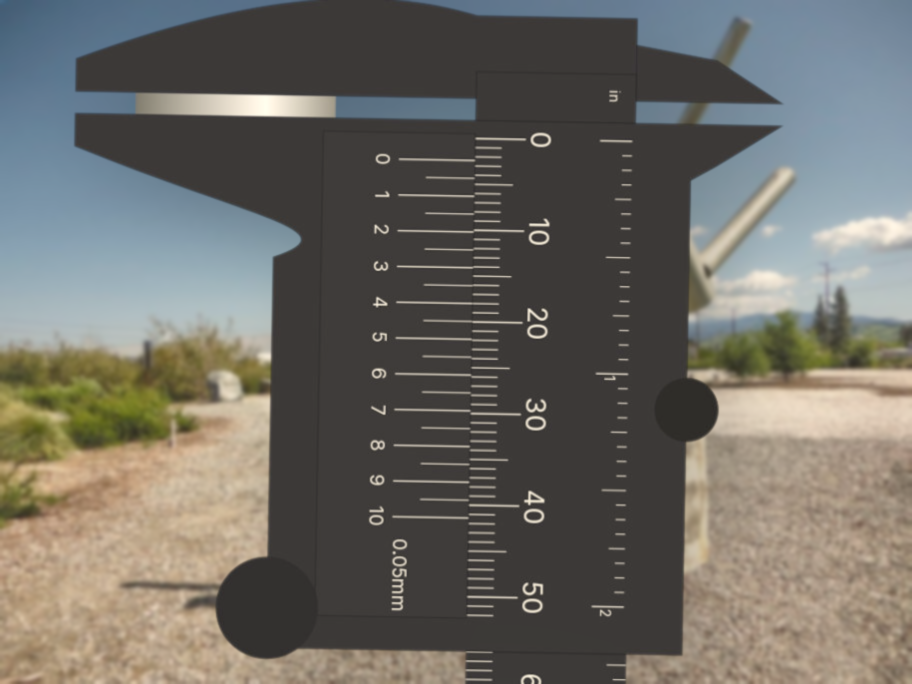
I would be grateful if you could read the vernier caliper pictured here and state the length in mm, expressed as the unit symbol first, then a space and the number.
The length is mm 2.4
